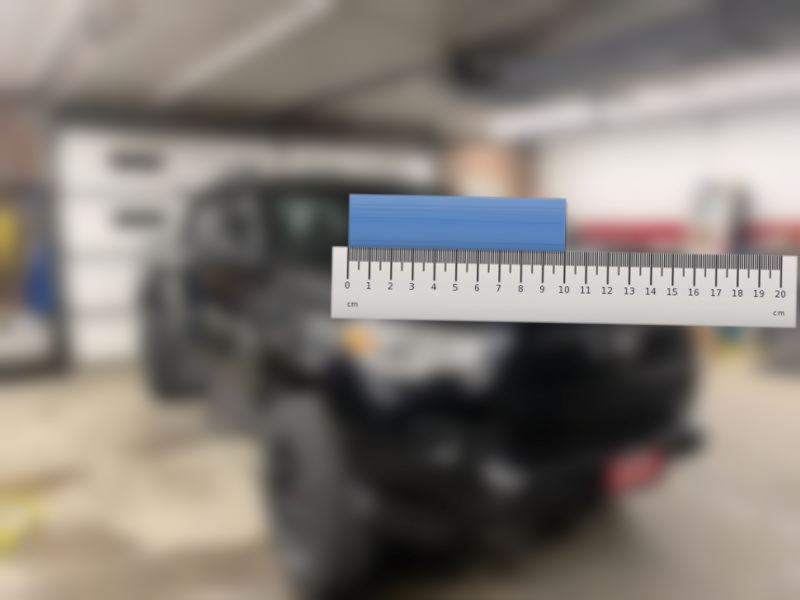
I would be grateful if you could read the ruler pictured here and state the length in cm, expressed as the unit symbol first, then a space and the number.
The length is cm 10
